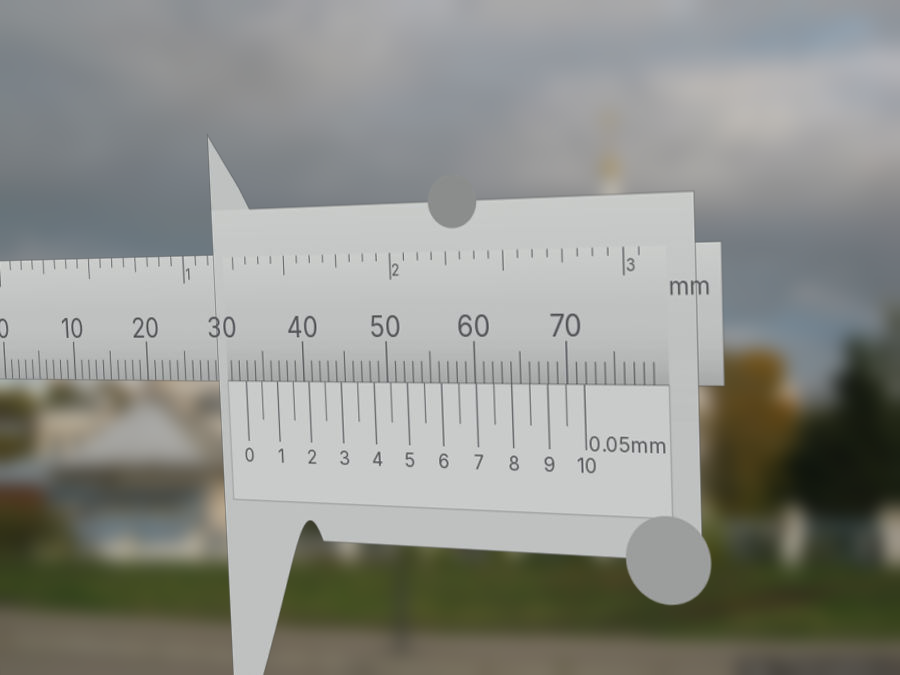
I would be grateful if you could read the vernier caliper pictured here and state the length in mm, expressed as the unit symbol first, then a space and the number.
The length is mm 32.8
